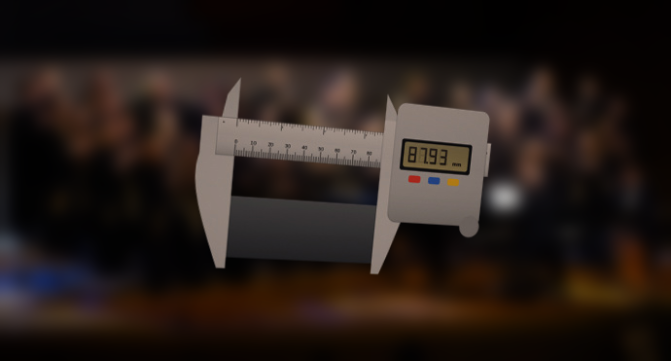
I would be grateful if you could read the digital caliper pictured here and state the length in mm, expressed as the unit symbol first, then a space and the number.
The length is mm 87.93
